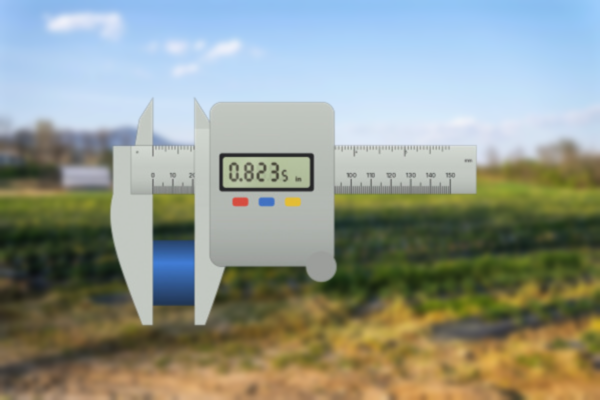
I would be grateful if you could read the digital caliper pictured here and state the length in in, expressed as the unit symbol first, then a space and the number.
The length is in 0.8235
